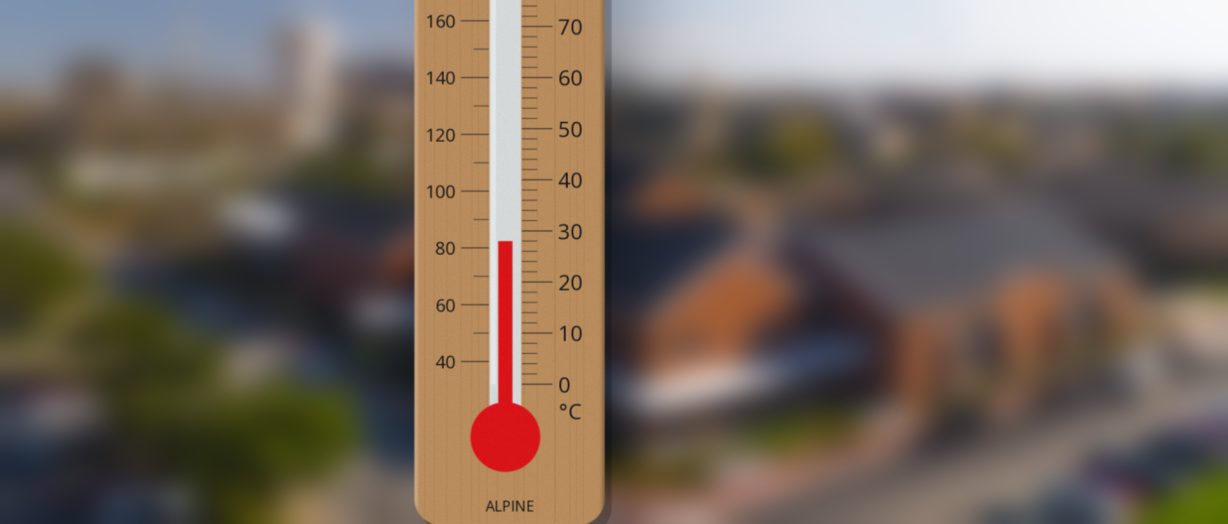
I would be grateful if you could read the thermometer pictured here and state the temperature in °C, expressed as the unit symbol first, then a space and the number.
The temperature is °C 28
